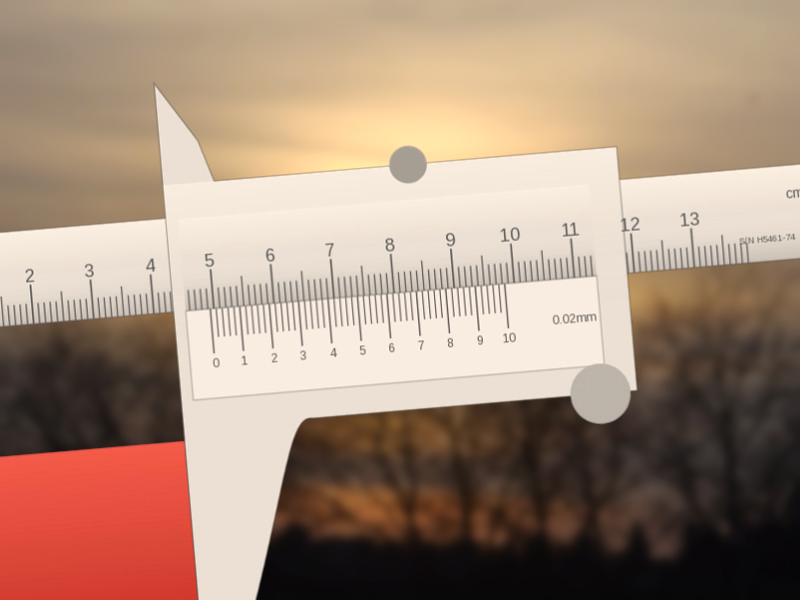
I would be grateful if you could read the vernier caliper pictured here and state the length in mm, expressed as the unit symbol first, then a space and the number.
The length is mm 49.4
